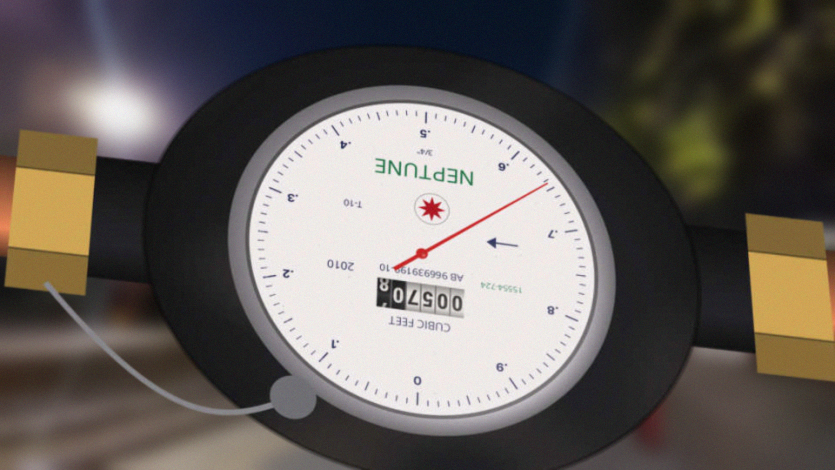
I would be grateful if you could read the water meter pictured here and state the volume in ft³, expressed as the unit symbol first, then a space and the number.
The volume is ft³ 5707.64
